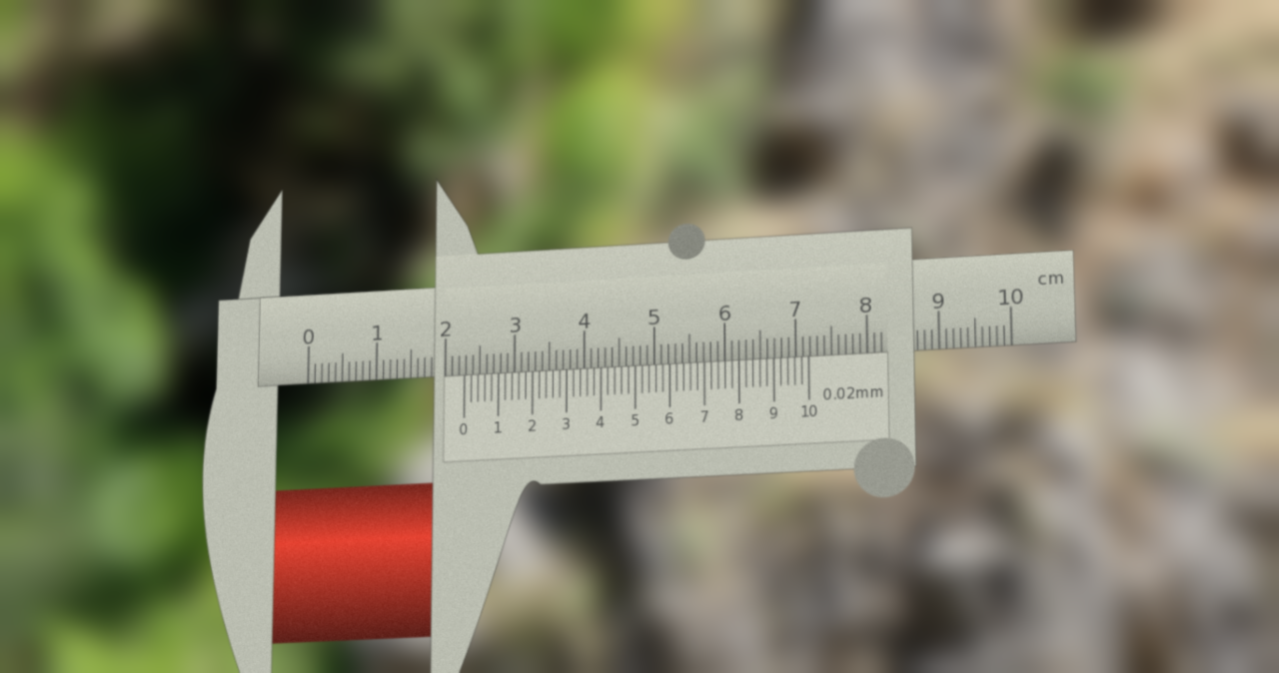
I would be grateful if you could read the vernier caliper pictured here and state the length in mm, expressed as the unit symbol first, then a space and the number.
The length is mm 22.8
